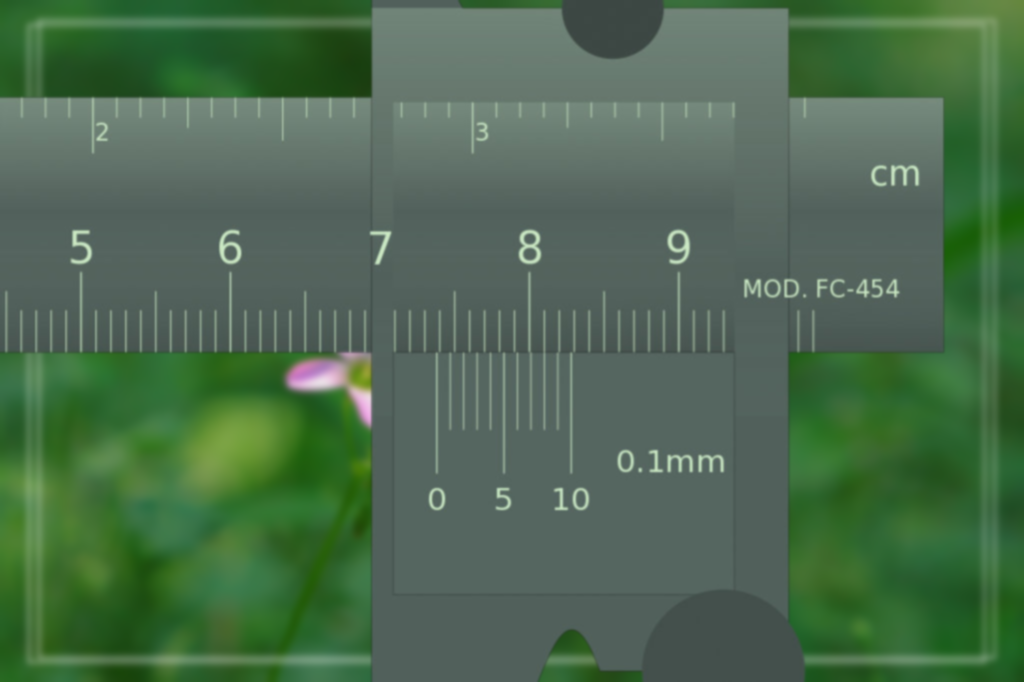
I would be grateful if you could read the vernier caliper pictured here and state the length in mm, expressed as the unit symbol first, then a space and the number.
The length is mm 73.8
